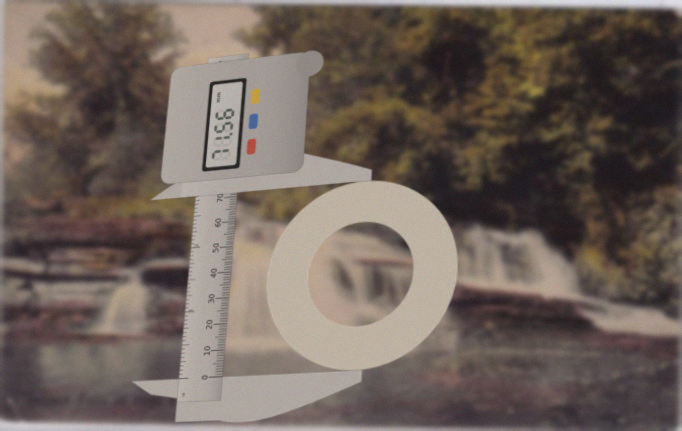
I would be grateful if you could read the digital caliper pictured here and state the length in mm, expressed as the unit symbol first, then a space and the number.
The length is mm 71.56
